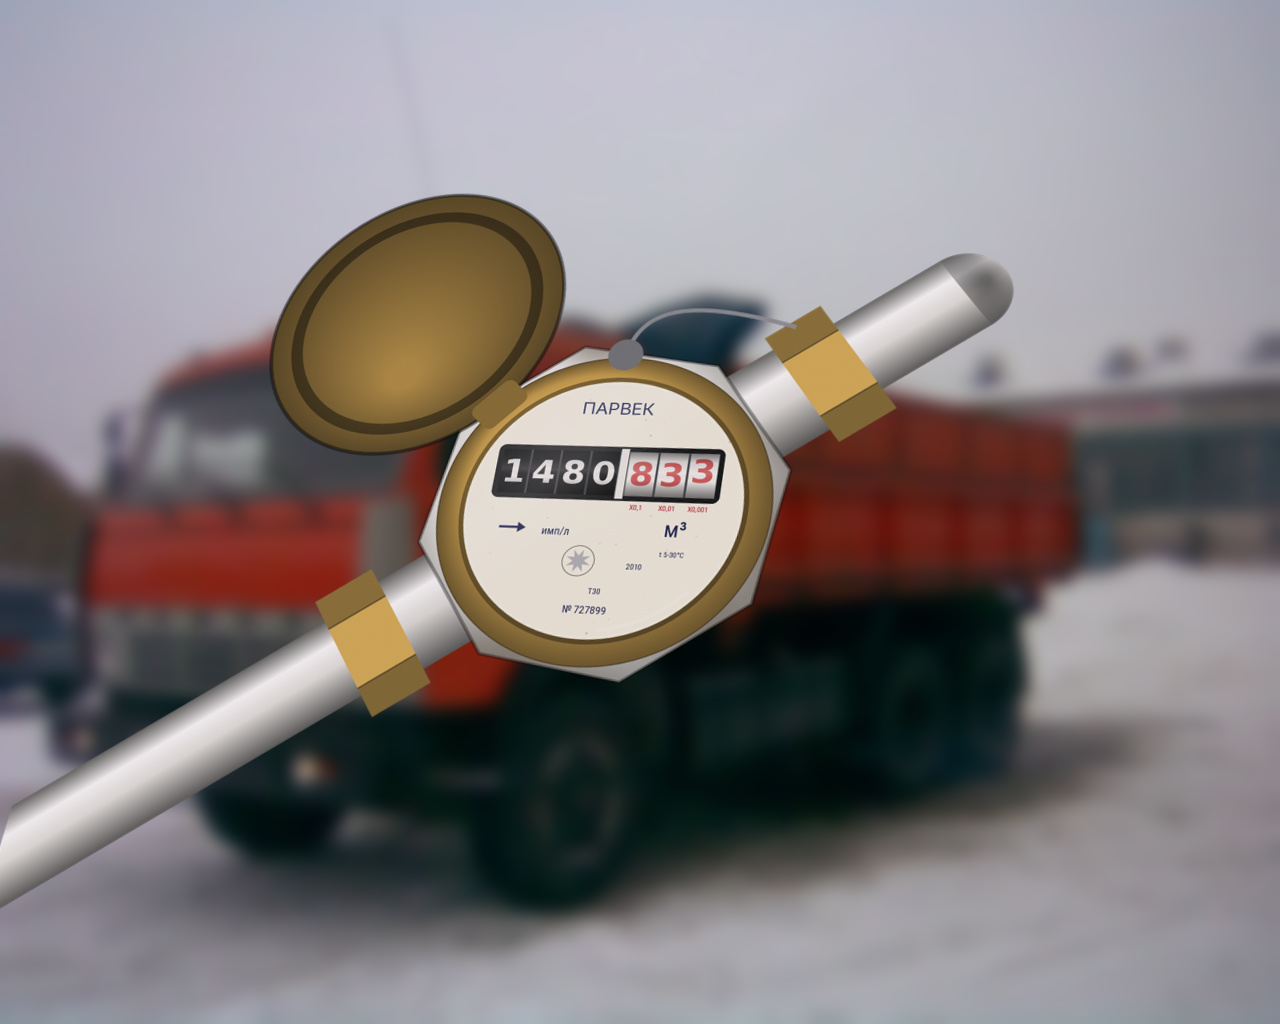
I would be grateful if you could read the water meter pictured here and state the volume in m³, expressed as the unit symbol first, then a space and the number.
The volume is m³ 1480.833
